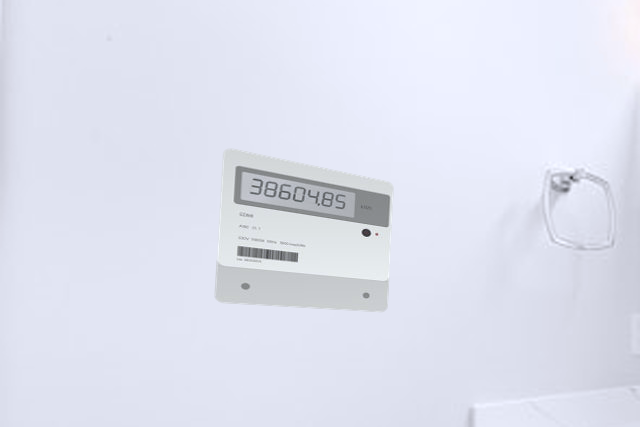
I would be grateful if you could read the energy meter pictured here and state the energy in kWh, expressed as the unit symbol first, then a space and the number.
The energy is kWh 38604.85
